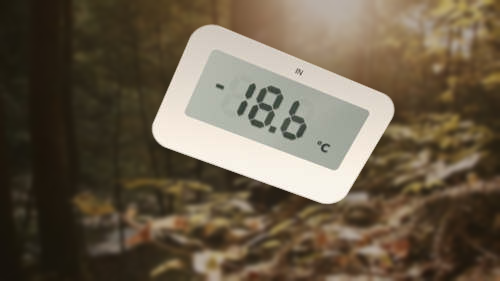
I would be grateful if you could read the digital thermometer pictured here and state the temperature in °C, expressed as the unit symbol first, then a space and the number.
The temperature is °C -18.6
